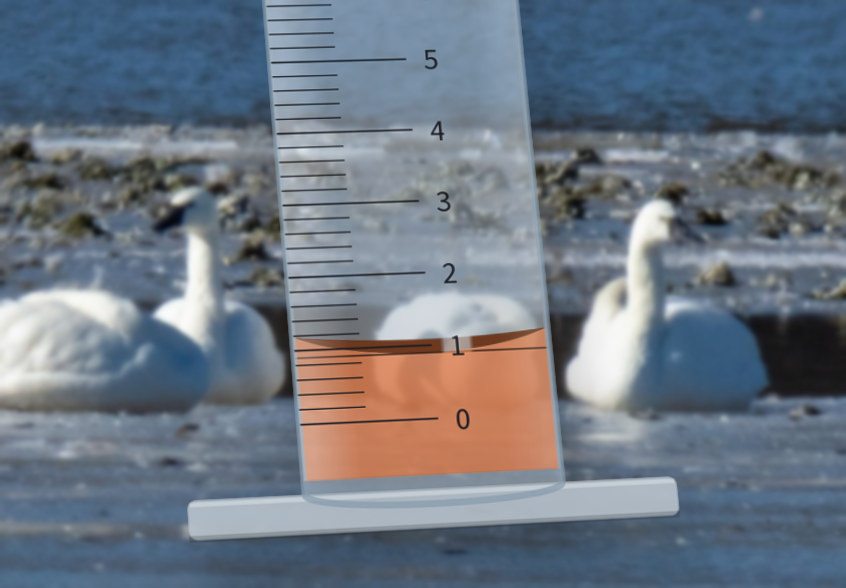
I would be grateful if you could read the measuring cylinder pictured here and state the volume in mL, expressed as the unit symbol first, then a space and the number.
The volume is mL 0.9
